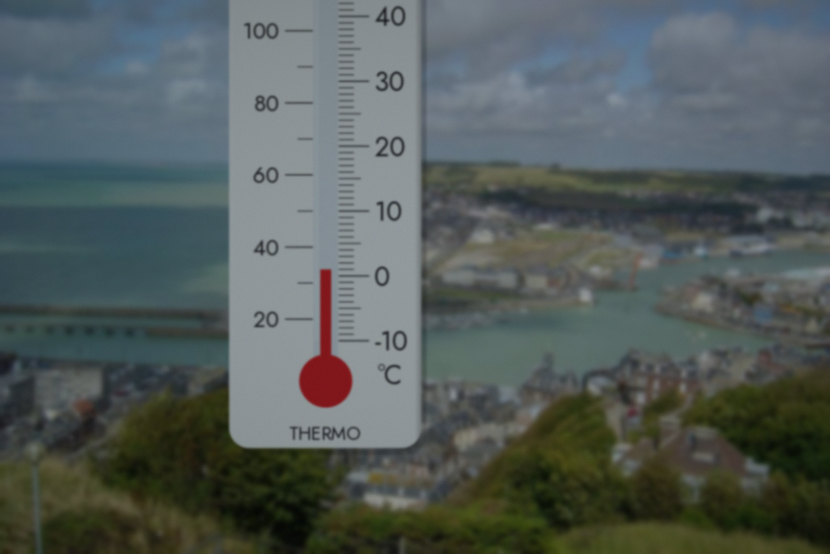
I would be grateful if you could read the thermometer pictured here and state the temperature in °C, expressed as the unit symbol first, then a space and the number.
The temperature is °C 1
